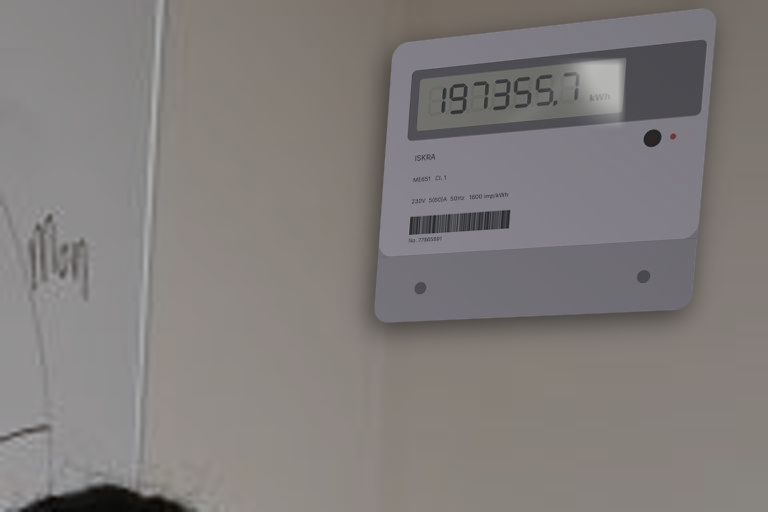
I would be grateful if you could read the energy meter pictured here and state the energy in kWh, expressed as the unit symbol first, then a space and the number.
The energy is kWh 197355.7
